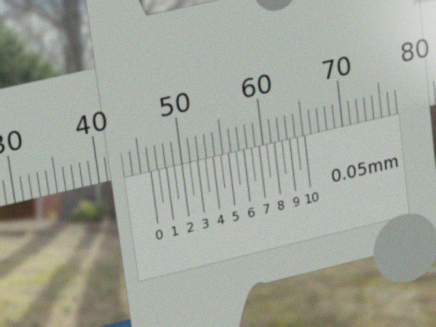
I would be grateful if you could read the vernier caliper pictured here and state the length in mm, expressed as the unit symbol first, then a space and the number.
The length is mm 46.2
